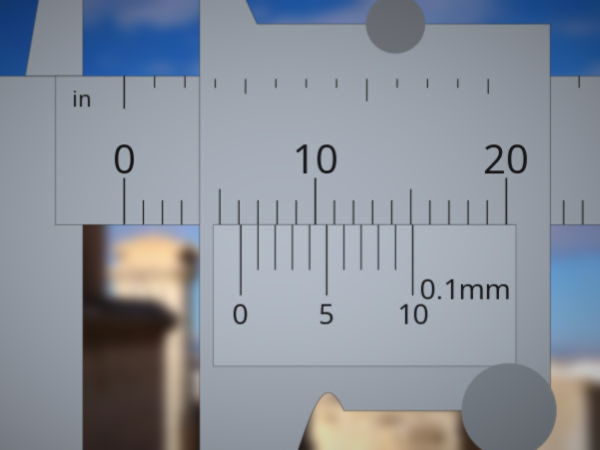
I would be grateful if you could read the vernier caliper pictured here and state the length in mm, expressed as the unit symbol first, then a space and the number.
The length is mm 6.1
